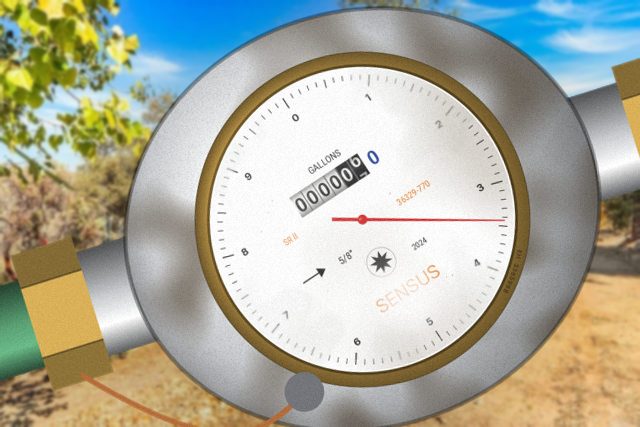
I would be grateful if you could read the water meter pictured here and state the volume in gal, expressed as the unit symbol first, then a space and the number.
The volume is gal 63.4
